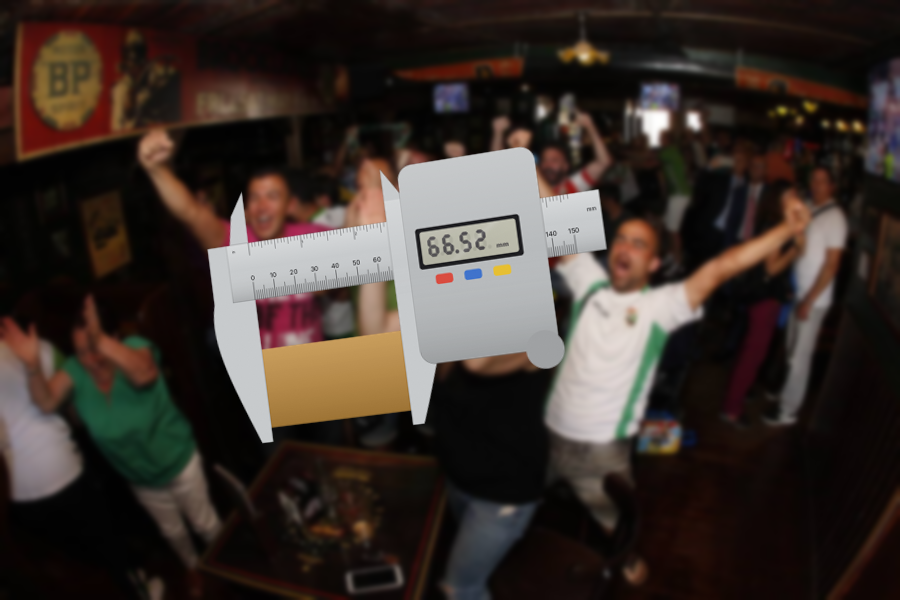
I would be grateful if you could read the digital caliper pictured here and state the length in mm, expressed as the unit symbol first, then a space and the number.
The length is mm 66.52
